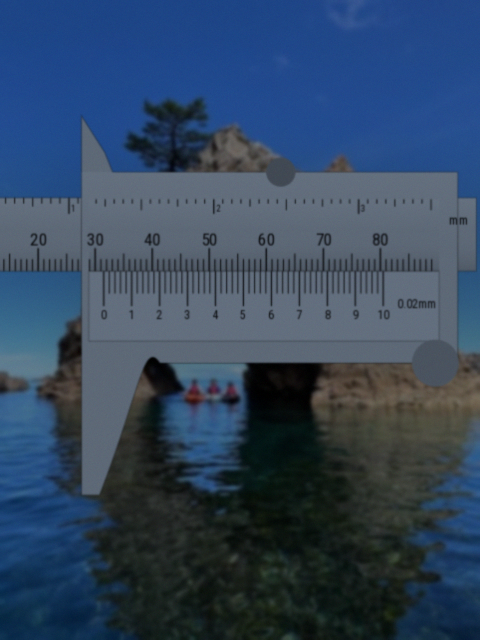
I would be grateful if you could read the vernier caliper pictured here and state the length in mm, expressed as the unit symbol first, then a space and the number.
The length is mm 31.5
